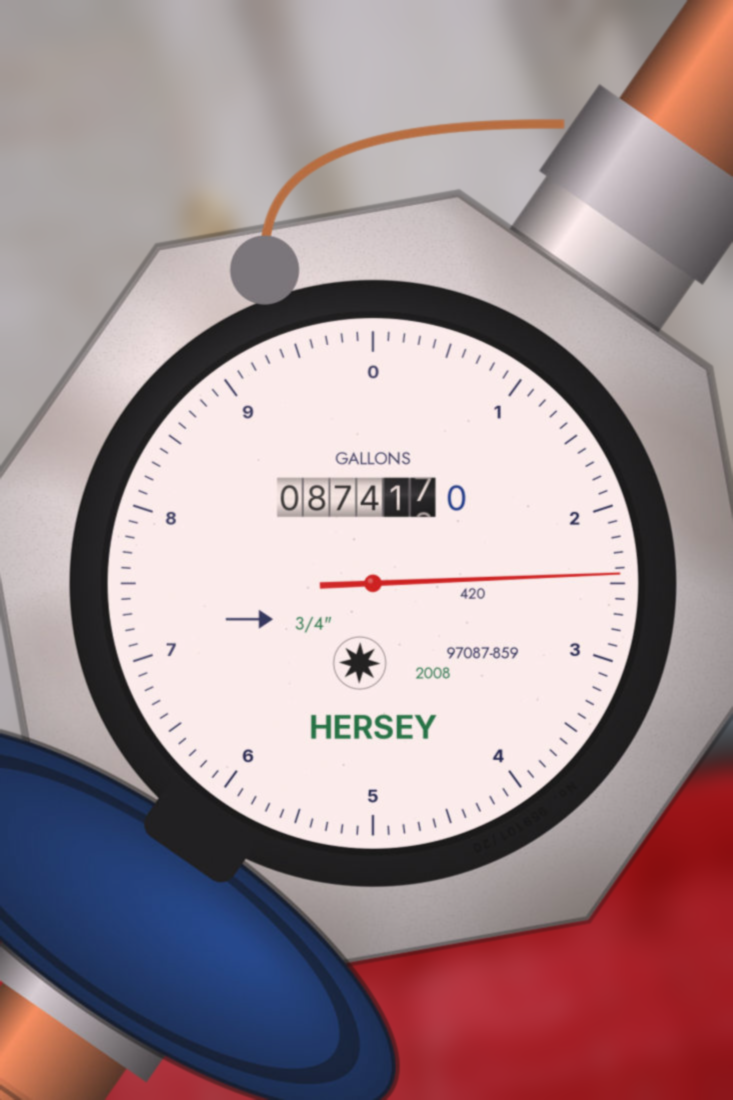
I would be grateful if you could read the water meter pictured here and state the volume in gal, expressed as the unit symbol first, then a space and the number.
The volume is gal 874172.4
